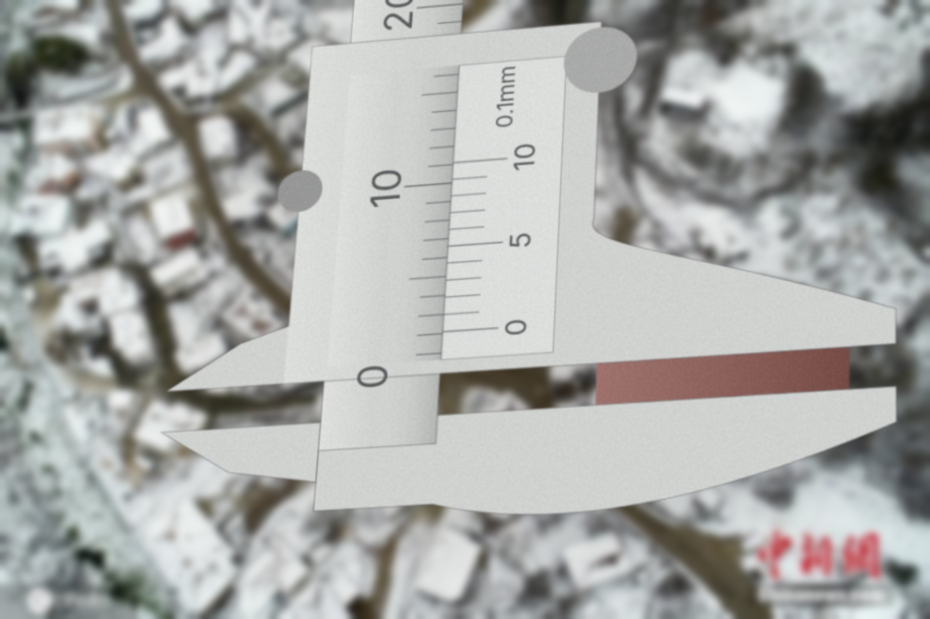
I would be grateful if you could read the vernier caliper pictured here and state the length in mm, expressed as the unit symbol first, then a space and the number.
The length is mm 2.1
